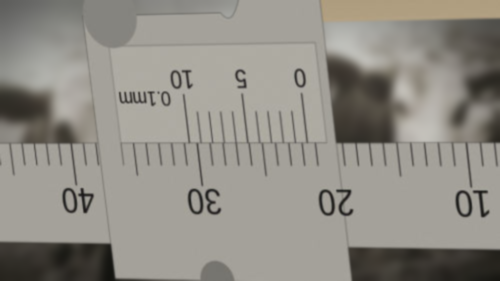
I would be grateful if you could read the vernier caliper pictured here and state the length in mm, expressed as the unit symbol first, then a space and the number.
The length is mm 21.6
